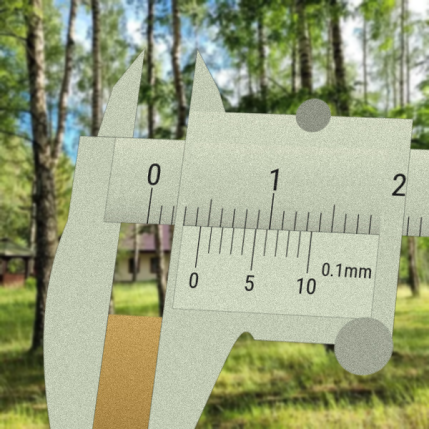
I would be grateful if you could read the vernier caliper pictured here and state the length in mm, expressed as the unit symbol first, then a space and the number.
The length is mm 4.4
